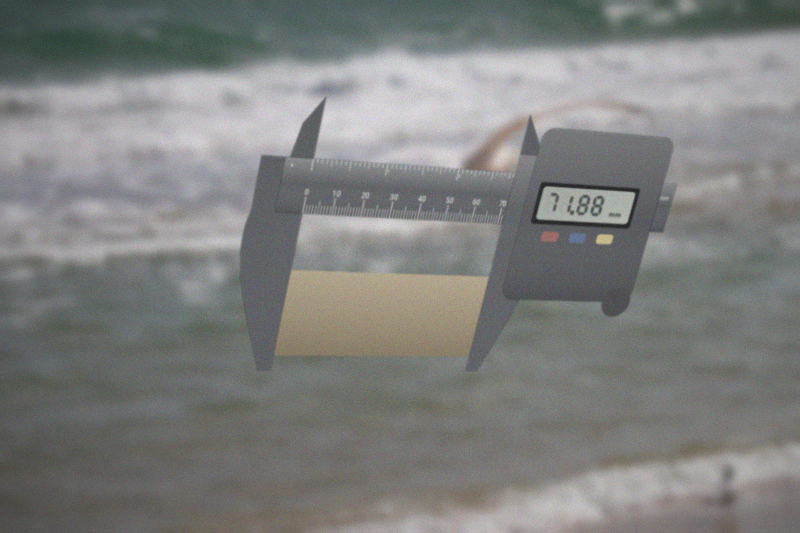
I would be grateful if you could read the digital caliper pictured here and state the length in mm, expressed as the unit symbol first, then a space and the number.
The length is mm 71.88
